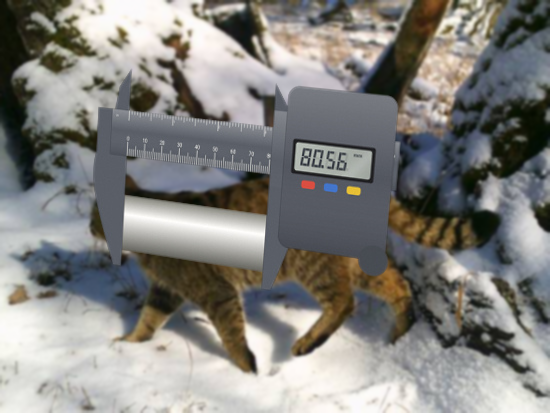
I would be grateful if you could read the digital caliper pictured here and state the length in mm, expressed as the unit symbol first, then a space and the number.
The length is mm 80.56
